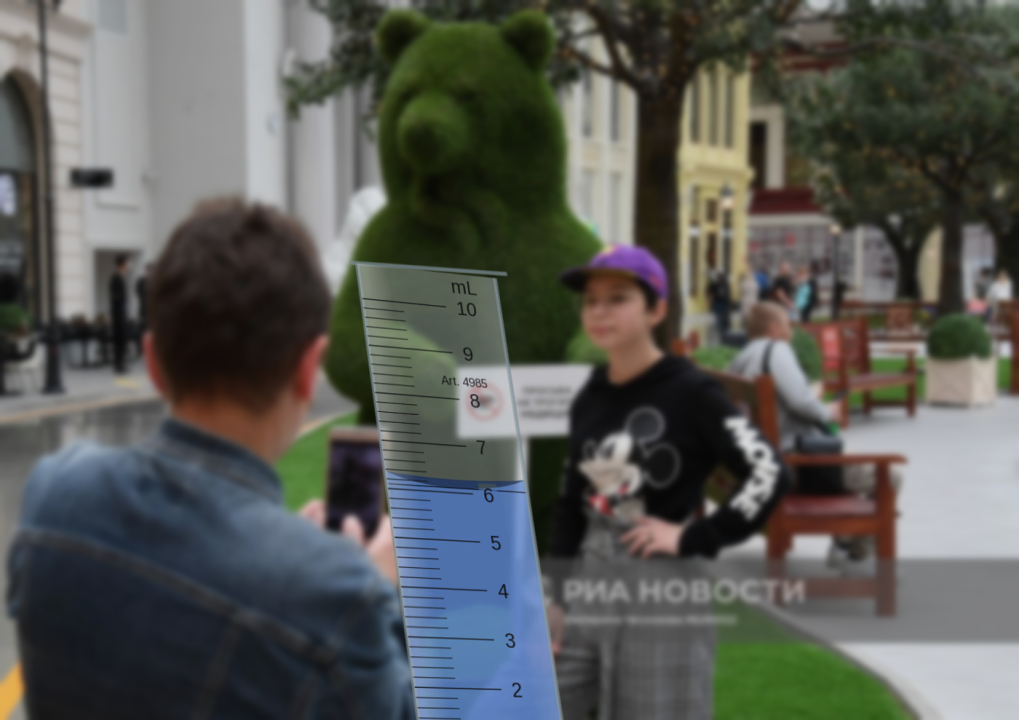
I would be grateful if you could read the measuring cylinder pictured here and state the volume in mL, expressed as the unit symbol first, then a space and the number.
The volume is mL 6.1
